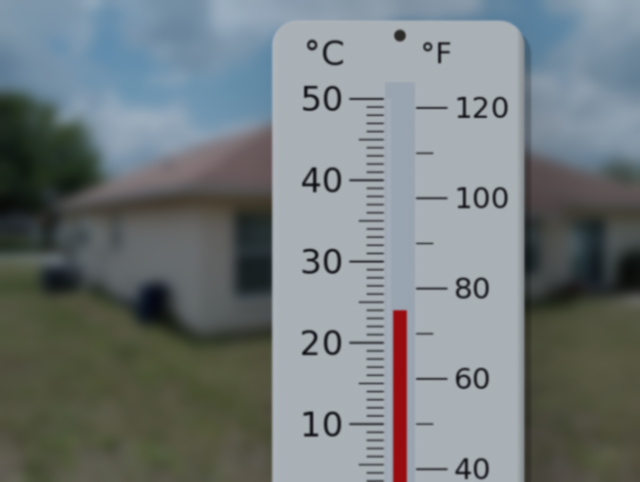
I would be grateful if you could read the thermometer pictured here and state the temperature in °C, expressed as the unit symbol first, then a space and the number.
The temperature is °C 24
